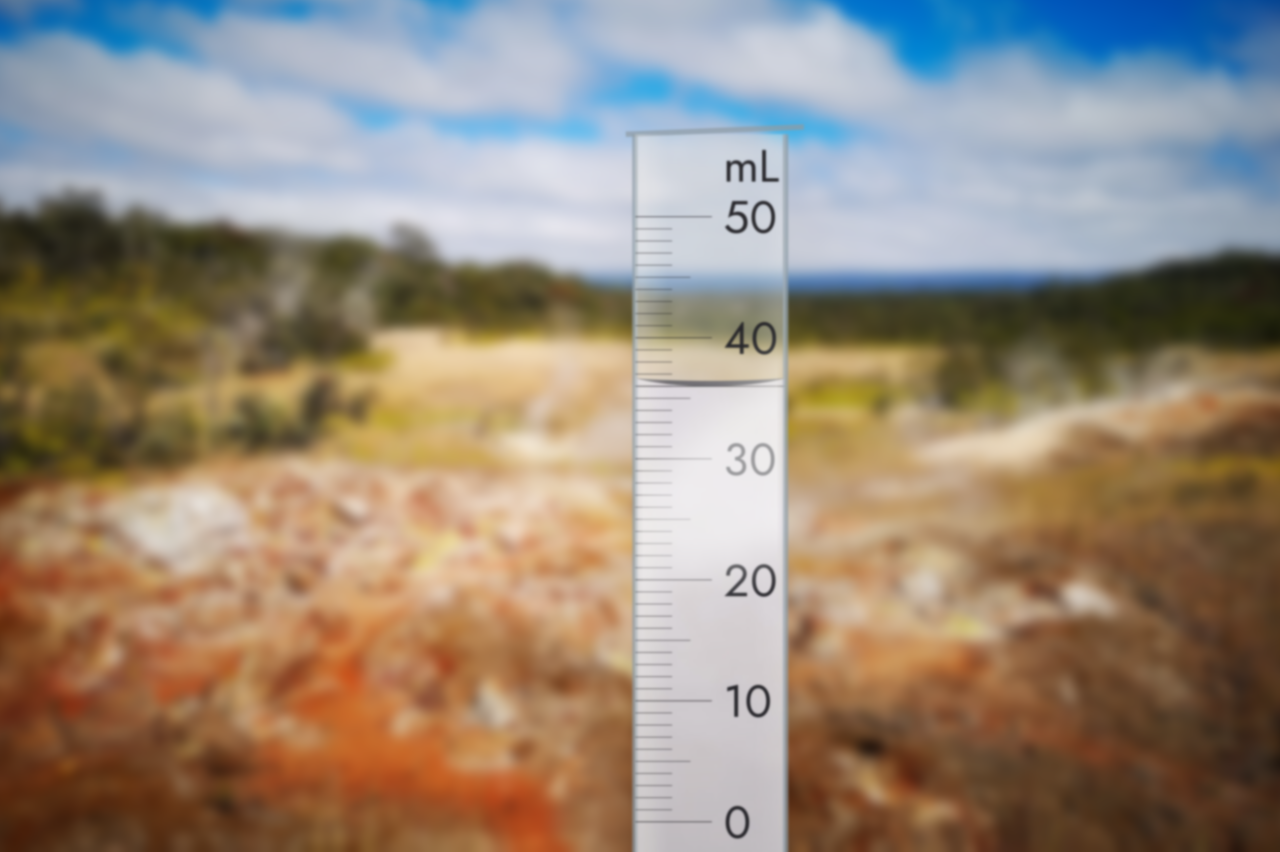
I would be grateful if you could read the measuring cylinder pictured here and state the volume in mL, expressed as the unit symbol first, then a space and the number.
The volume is mL 36
